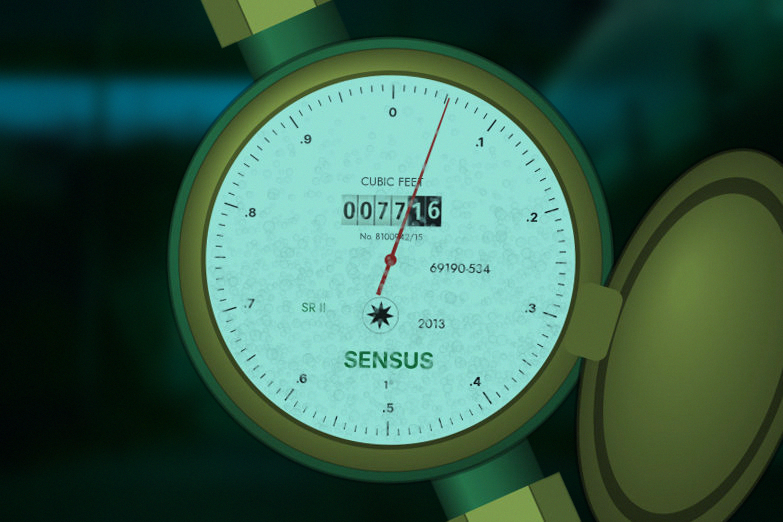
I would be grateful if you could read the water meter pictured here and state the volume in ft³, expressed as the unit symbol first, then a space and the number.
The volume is ft³ 7716.05
